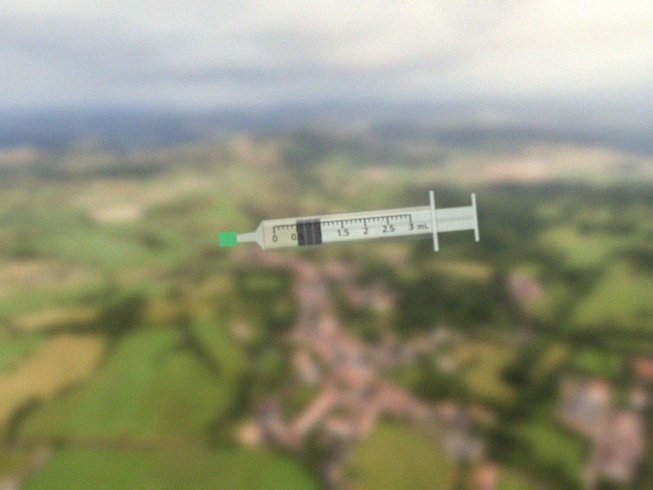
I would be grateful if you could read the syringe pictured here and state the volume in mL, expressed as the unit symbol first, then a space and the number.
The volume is mL 0.5
